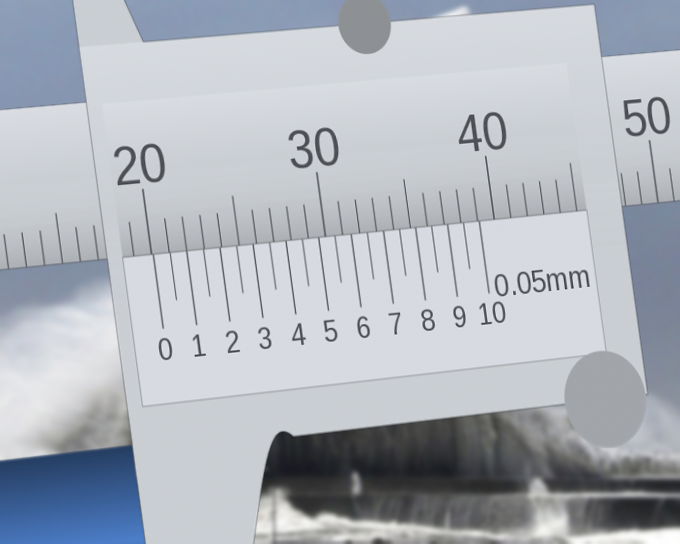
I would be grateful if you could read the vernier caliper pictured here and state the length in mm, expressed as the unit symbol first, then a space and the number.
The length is mm 20.1
